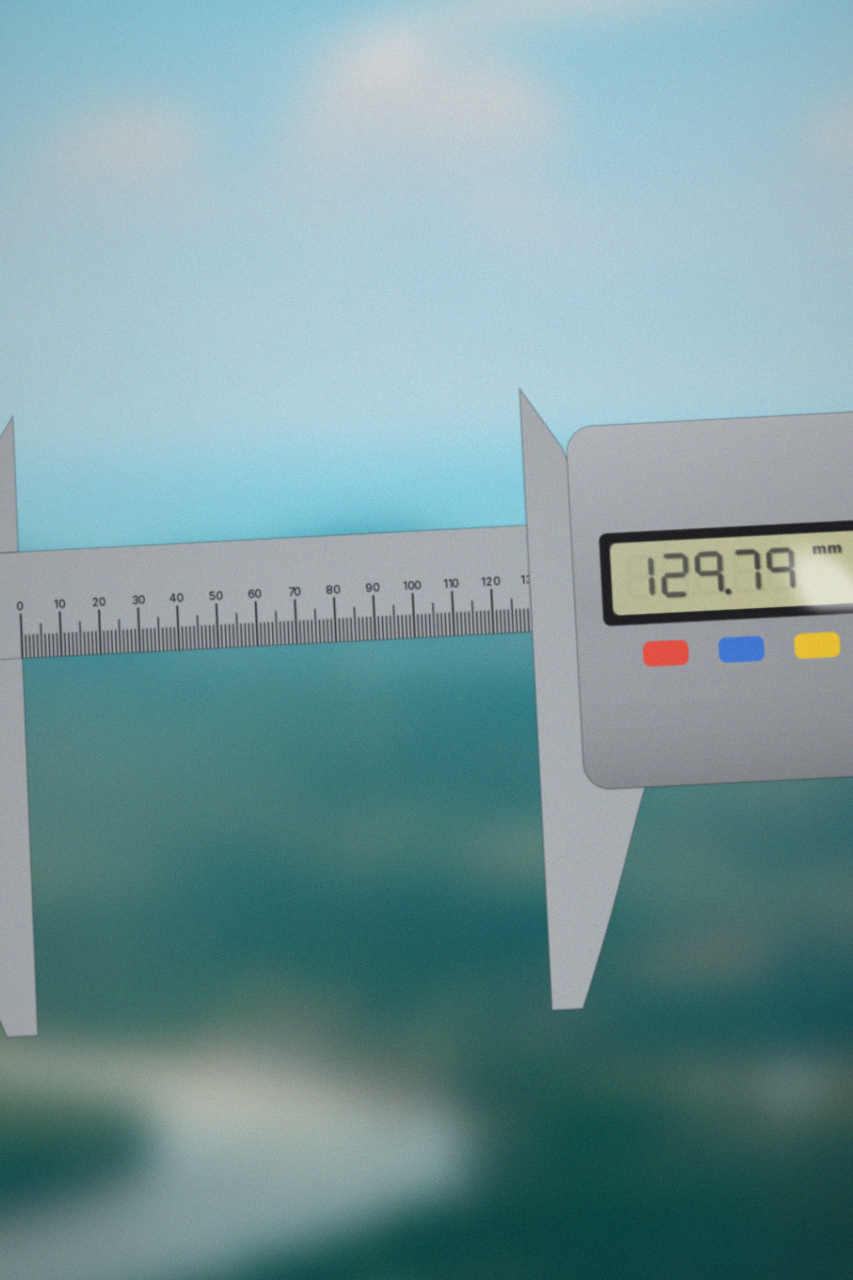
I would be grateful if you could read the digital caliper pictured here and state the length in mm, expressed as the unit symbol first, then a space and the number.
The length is mm 129.79
